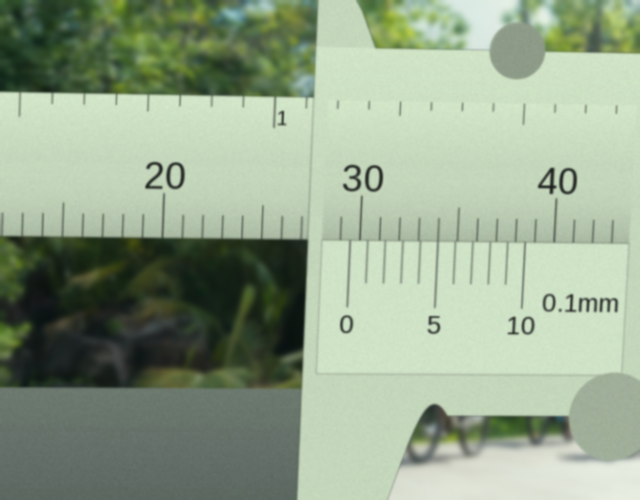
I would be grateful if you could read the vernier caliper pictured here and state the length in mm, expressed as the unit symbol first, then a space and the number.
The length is mm 29.5
